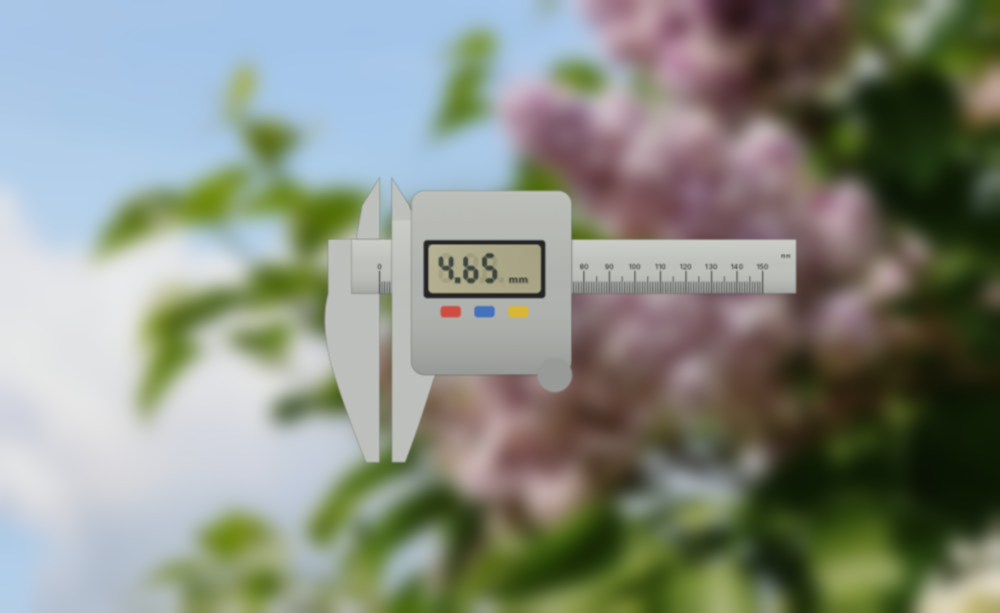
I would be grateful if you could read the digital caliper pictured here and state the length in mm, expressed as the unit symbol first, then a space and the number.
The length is mm 4.65
